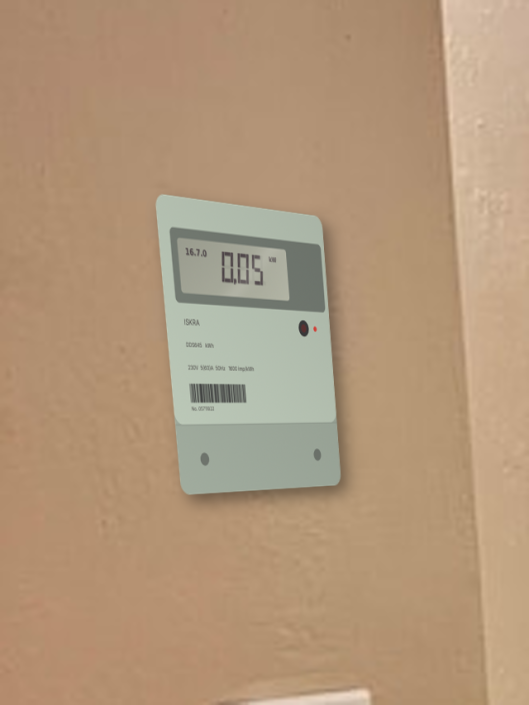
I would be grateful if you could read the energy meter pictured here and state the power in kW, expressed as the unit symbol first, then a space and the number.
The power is kW 0.05
